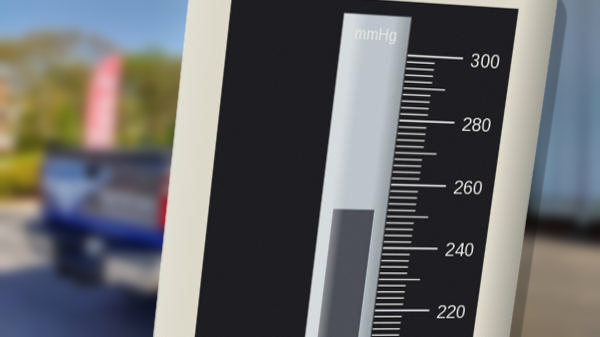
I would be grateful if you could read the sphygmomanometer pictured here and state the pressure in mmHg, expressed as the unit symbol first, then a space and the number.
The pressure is mmHg 252
